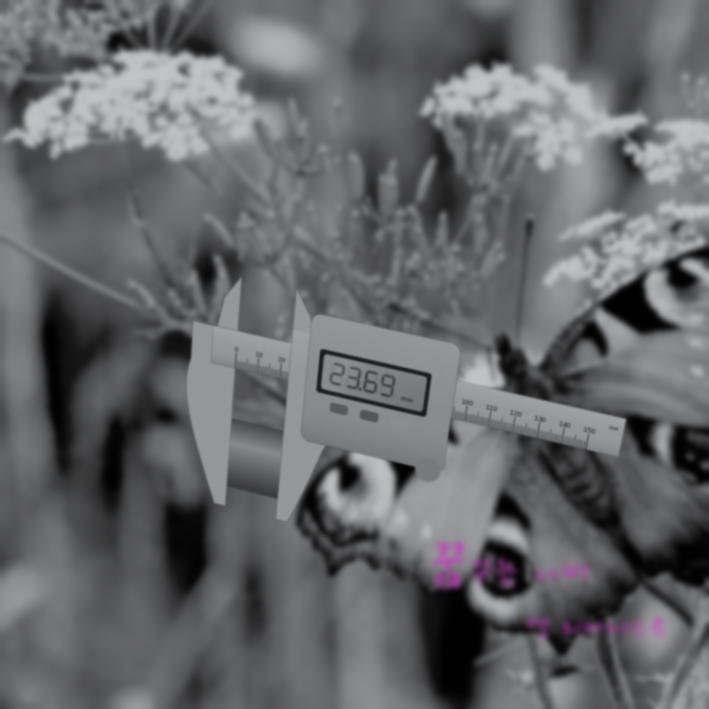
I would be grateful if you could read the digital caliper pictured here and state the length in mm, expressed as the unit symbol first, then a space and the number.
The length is mm 23.69
